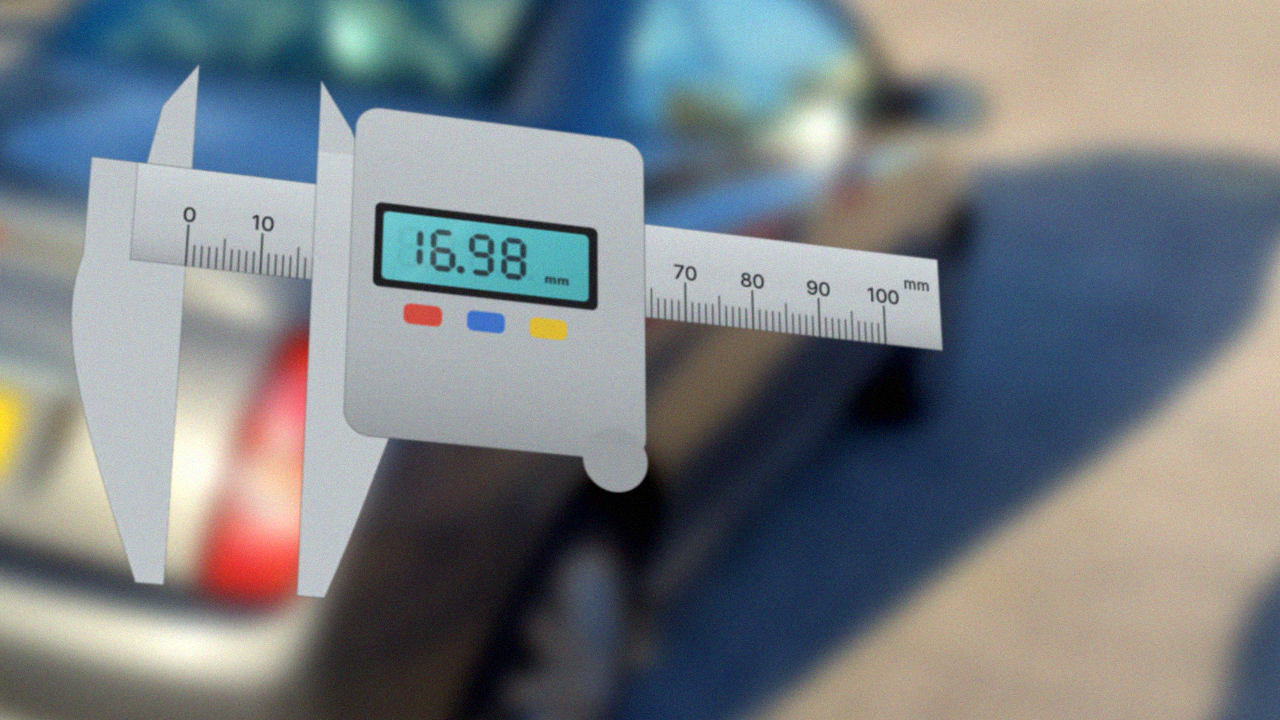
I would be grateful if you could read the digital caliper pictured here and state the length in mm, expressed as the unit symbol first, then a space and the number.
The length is mm 16.98
